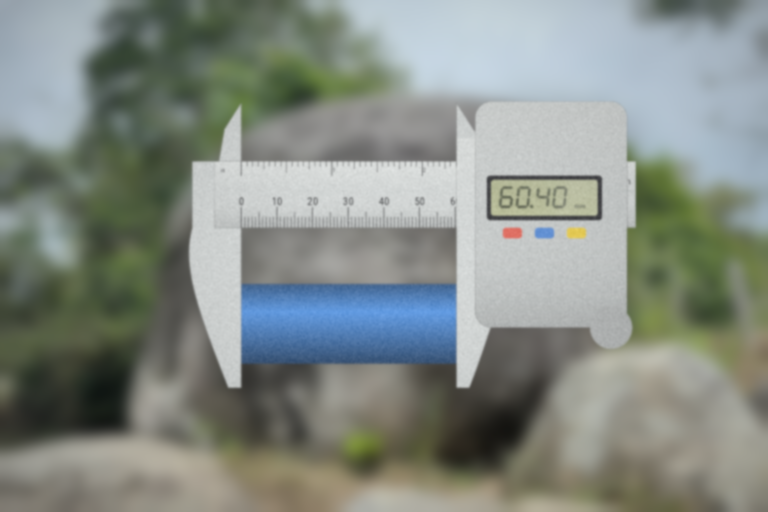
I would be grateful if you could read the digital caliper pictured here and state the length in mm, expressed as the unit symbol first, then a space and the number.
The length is mm 60.40
